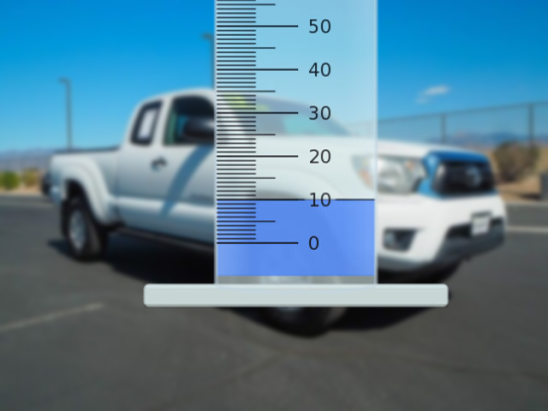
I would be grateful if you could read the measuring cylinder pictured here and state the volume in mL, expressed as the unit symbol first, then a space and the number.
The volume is mL 10
